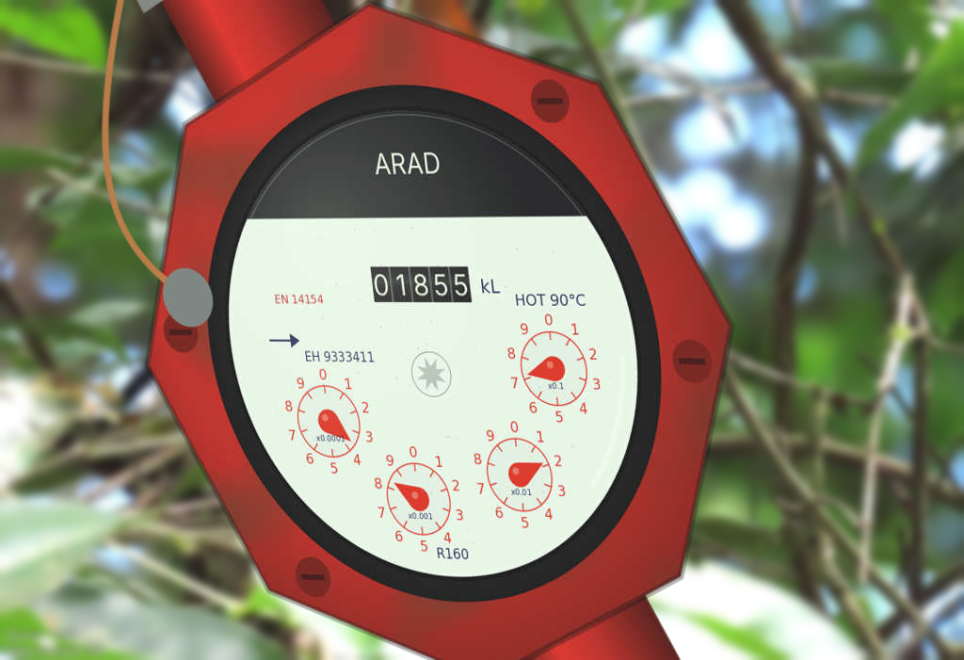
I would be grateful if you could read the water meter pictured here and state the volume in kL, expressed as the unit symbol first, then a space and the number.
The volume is kL 1855.7183
